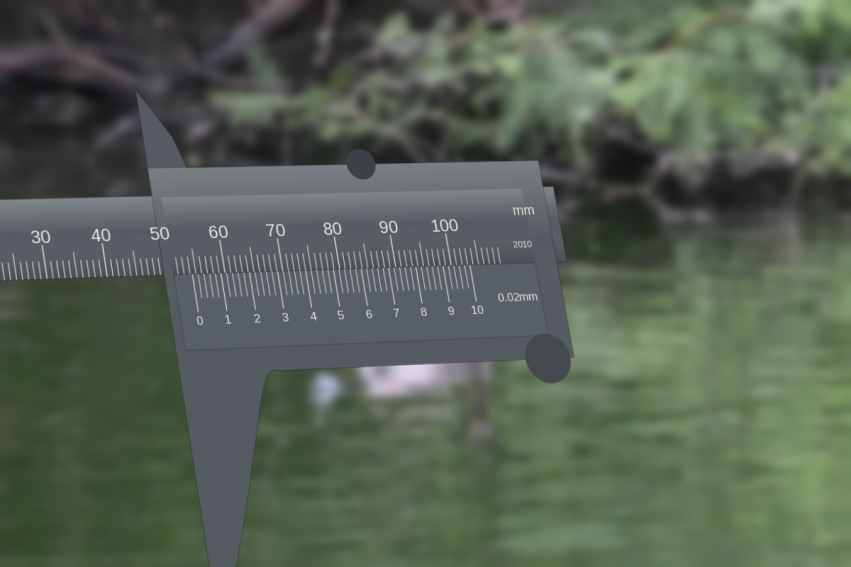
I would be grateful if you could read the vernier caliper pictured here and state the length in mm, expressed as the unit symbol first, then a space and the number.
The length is mm 54.4
